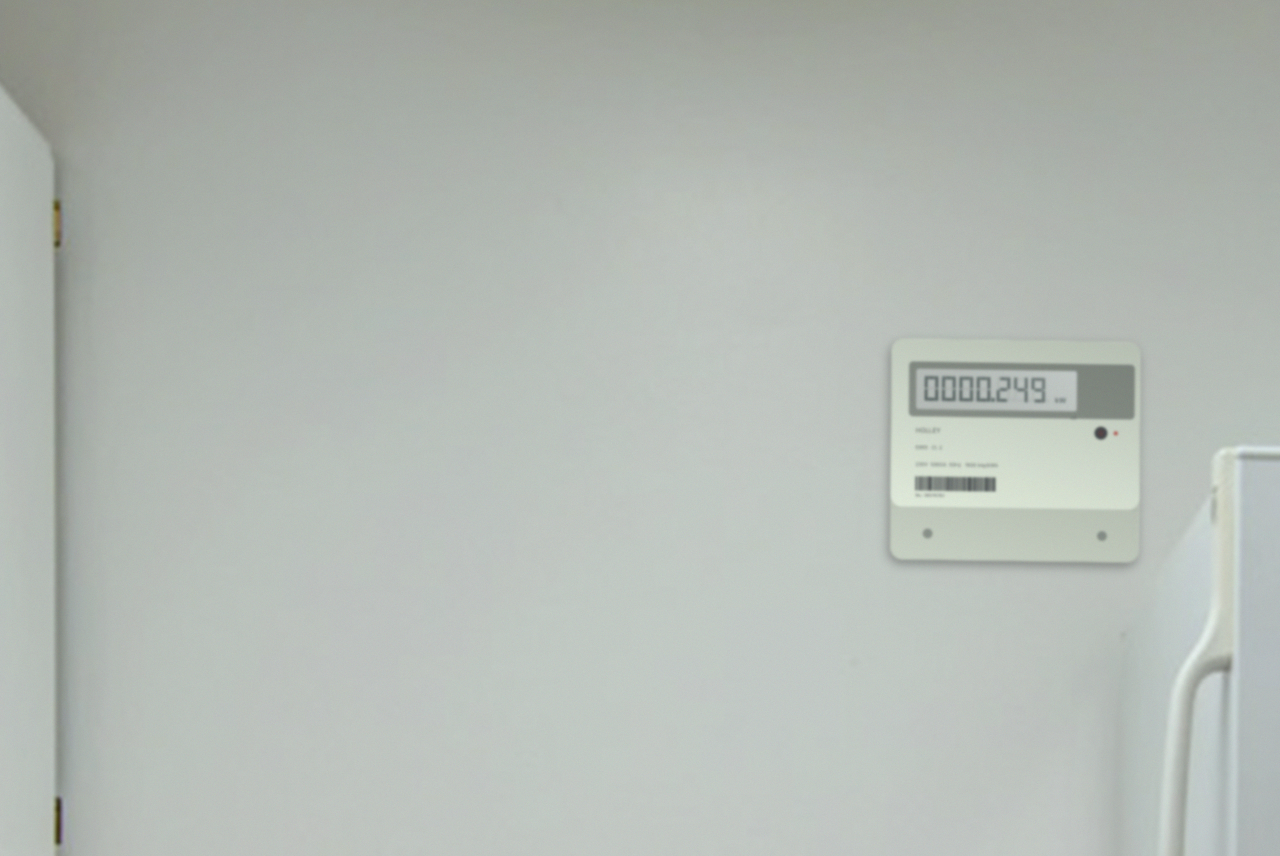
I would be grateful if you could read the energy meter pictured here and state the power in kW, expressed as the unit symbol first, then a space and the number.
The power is kW 0.249
